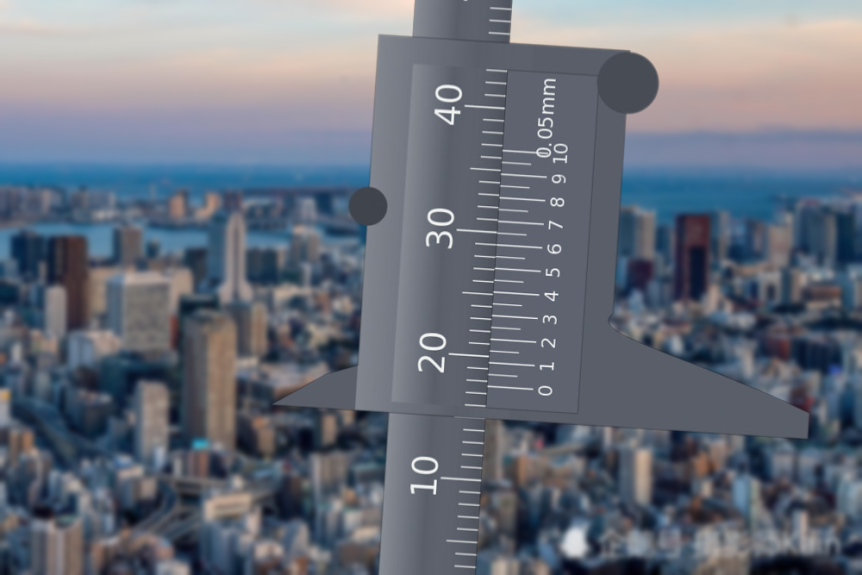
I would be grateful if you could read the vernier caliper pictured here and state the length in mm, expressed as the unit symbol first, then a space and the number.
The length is mm 17.6
